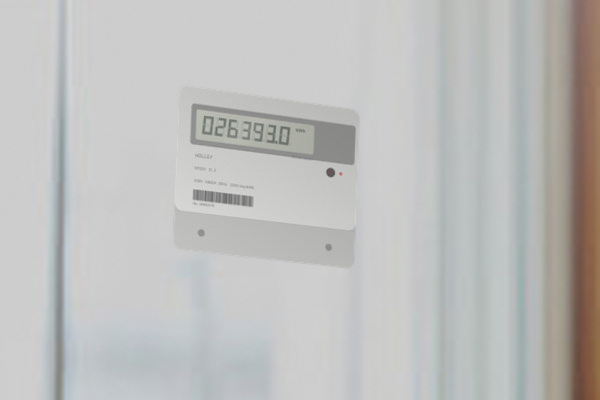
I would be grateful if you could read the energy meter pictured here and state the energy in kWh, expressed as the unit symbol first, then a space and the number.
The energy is kWh 26393.0
